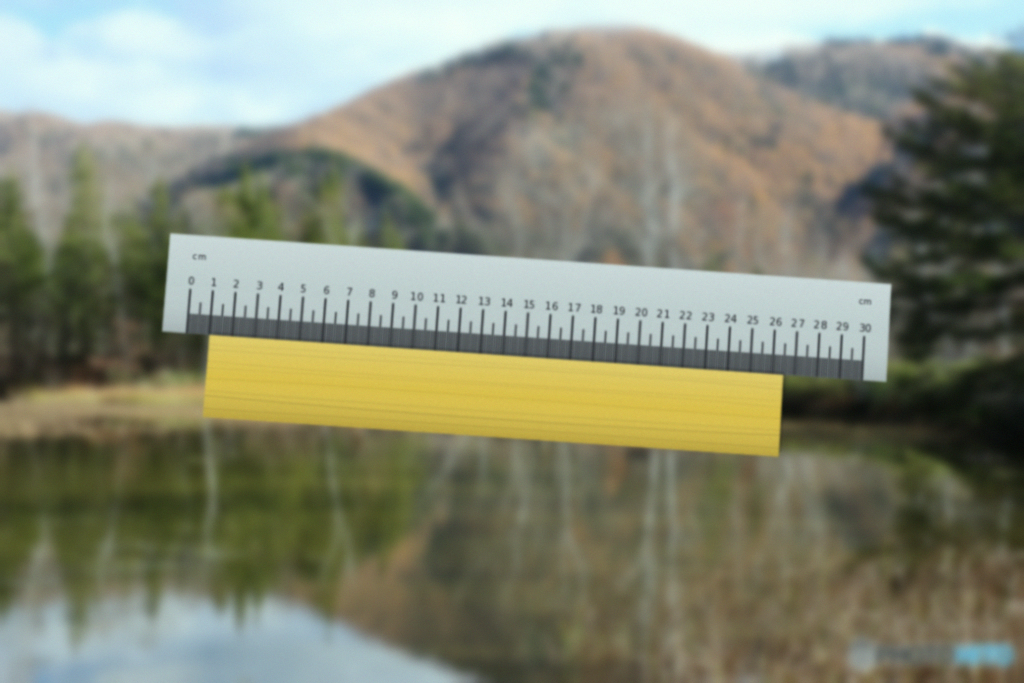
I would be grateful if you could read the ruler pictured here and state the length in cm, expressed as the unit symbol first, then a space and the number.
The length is cm 25.5
